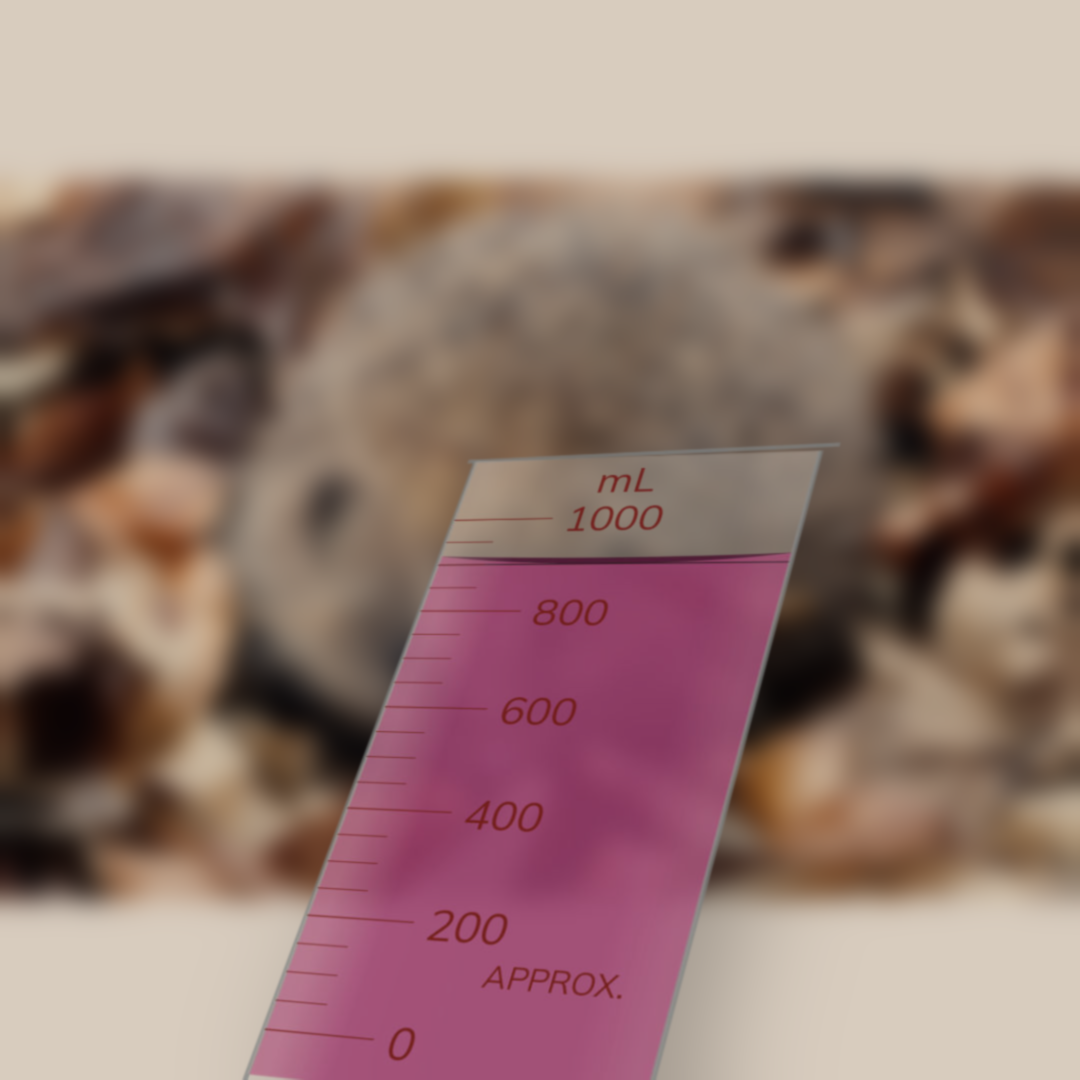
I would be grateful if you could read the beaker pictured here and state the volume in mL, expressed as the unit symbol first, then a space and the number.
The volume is mL 900
